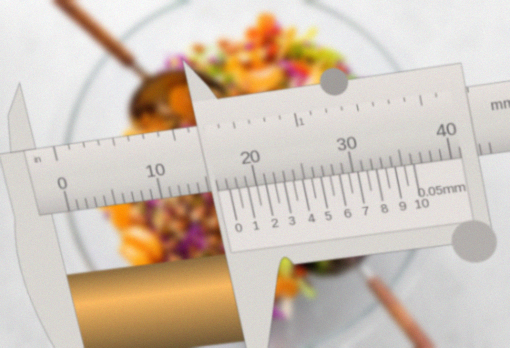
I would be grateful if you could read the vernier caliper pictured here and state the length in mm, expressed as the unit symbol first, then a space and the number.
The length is mm 17.2
